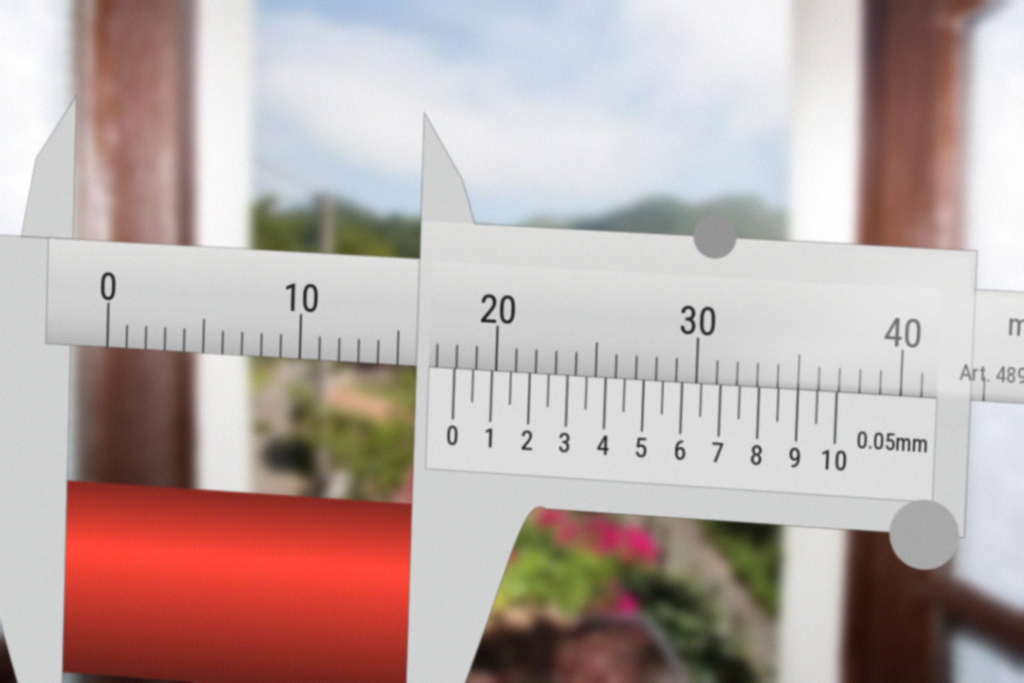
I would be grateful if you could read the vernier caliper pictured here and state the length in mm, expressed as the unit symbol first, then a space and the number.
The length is mm 17.9
